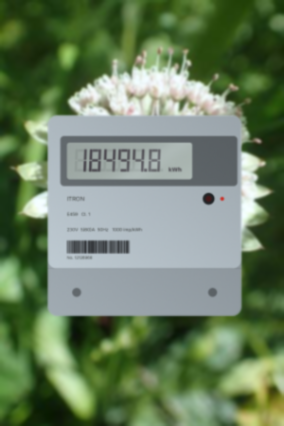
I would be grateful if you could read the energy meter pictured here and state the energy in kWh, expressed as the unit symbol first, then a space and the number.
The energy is kWh 18494.8
